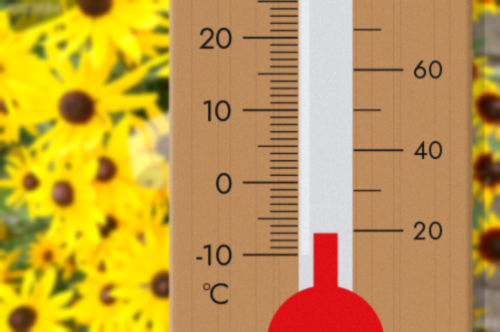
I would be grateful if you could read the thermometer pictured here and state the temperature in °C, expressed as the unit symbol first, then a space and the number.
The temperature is °C -7
